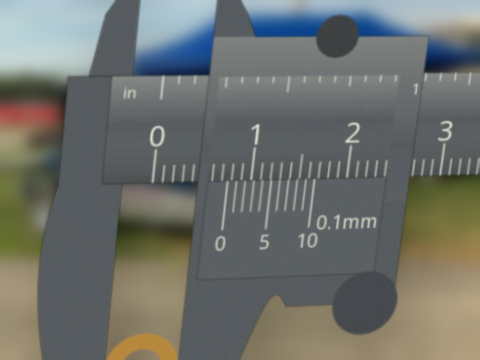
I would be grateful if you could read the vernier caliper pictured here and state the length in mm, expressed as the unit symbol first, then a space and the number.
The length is mm 7.6
